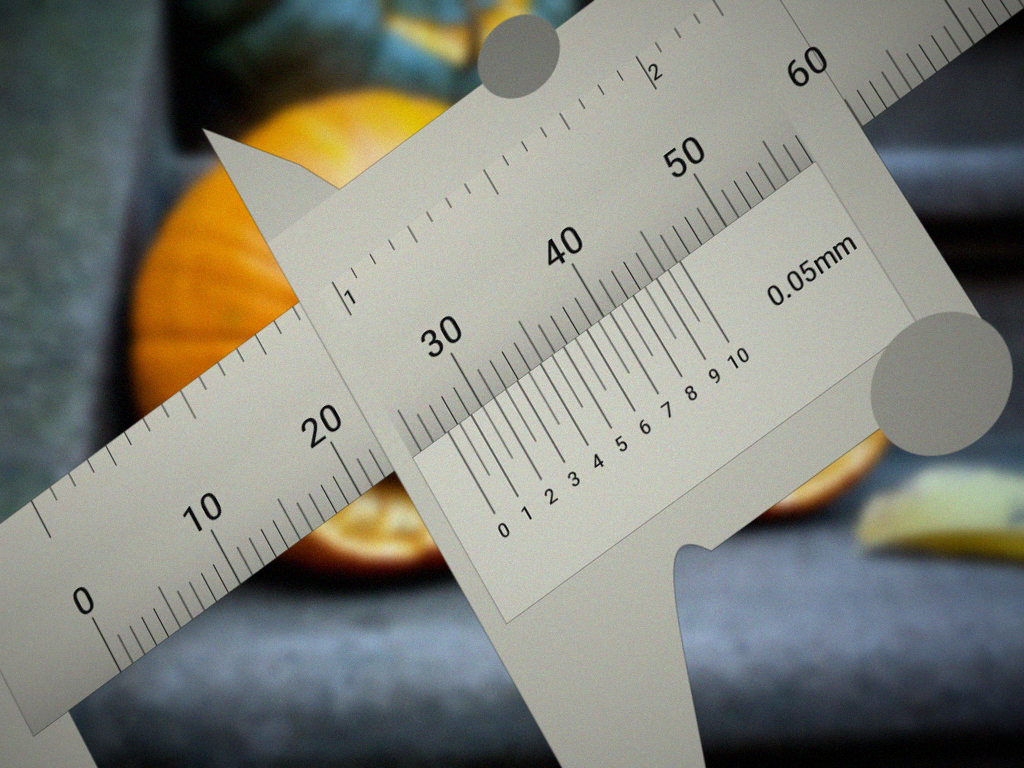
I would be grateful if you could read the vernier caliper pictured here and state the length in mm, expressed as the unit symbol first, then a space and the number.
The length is mm 27.2
